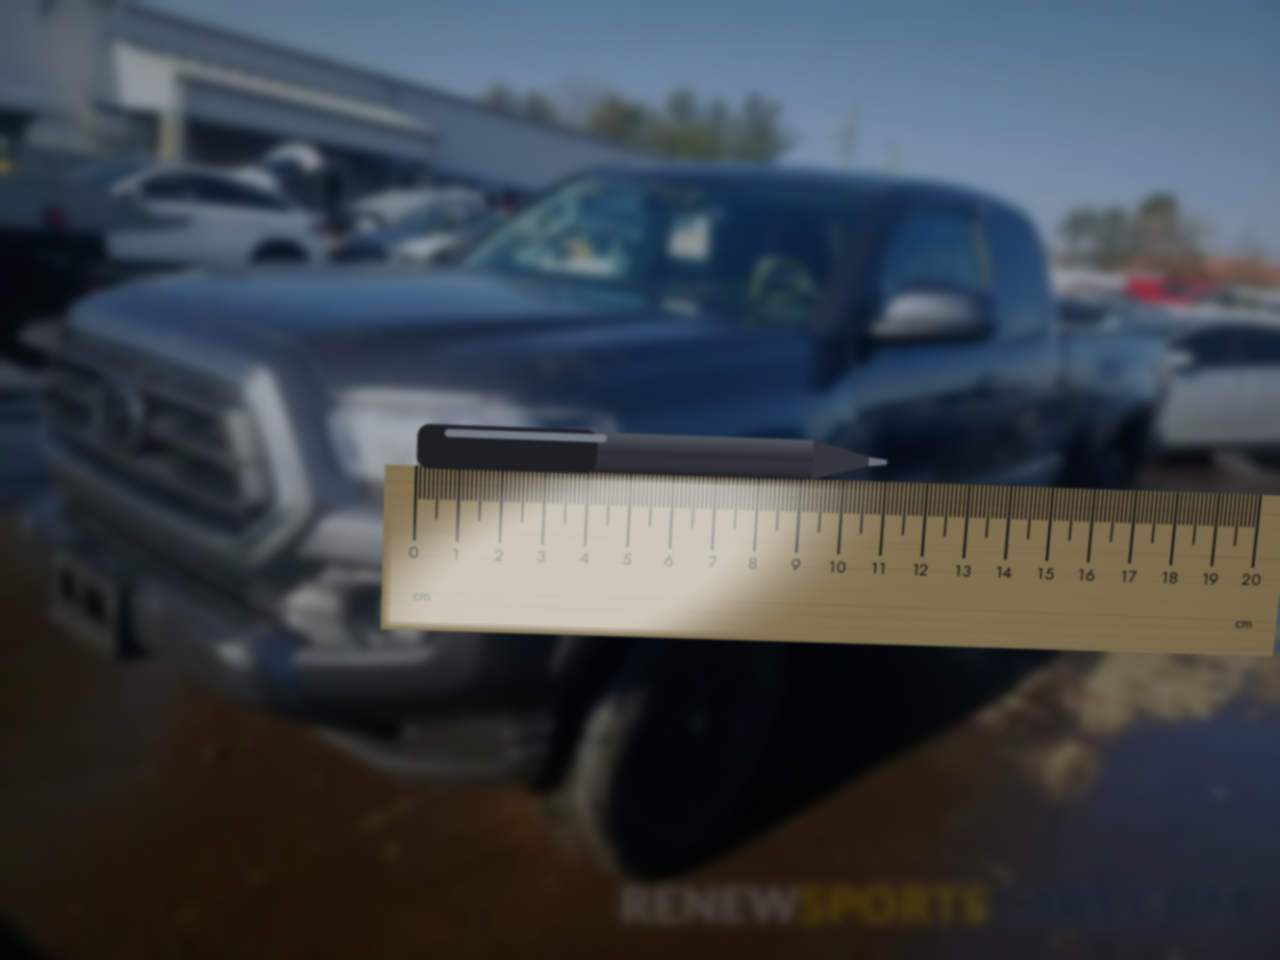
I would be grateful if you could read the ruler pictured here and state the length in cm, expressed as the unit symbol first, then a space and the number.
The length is cm 11
